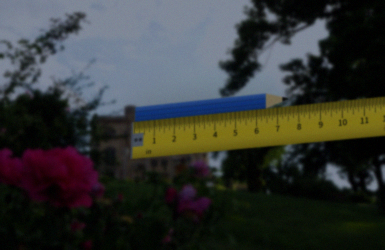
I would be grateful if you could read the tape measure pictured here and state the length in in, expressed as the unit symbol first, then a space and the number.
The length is in 7.5
